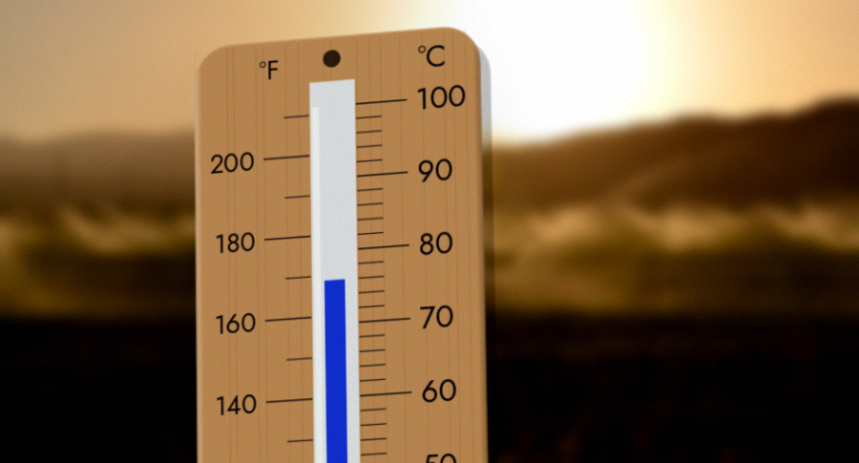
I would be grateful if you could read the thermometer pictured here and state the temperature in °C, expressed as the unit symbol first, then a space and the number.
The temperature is °C 76
